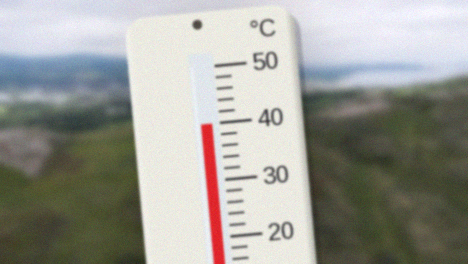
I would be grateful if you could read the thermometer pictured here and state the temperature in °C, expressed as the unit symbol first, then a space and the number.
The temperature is °C 40
